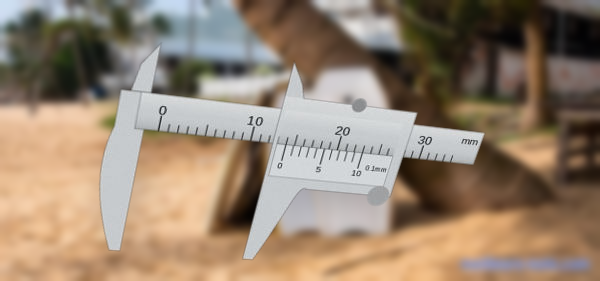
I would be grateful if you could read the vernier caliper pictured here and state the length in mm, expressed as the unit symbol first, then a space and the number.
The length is mm 14.0
